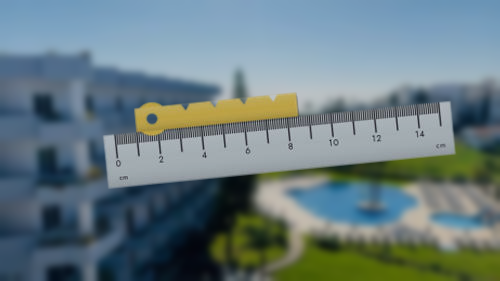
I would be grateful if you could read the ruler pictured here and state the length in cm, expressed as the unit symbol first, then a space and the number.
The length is cm 7.5
